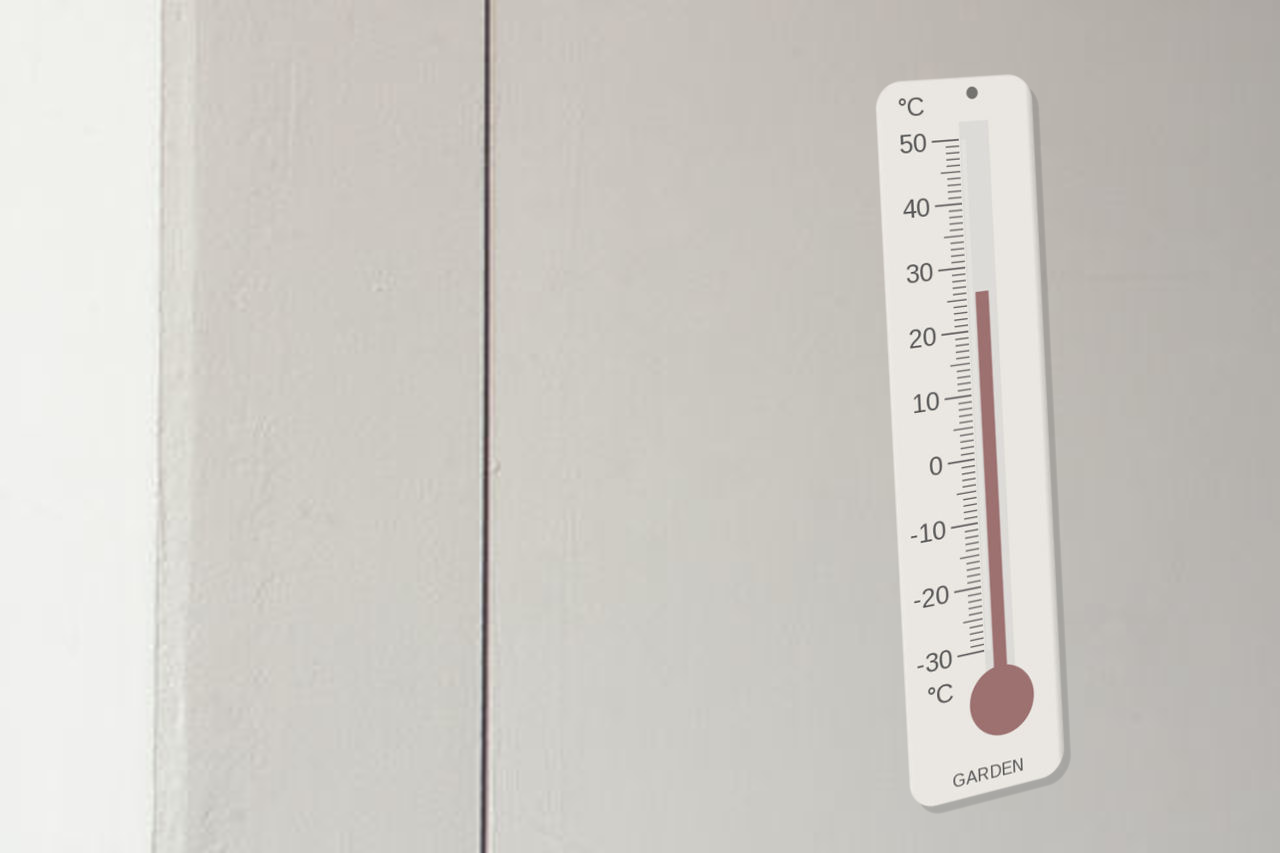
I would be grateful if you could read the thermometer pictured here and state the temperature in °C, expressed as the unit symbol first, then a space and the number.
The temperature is °C 26
